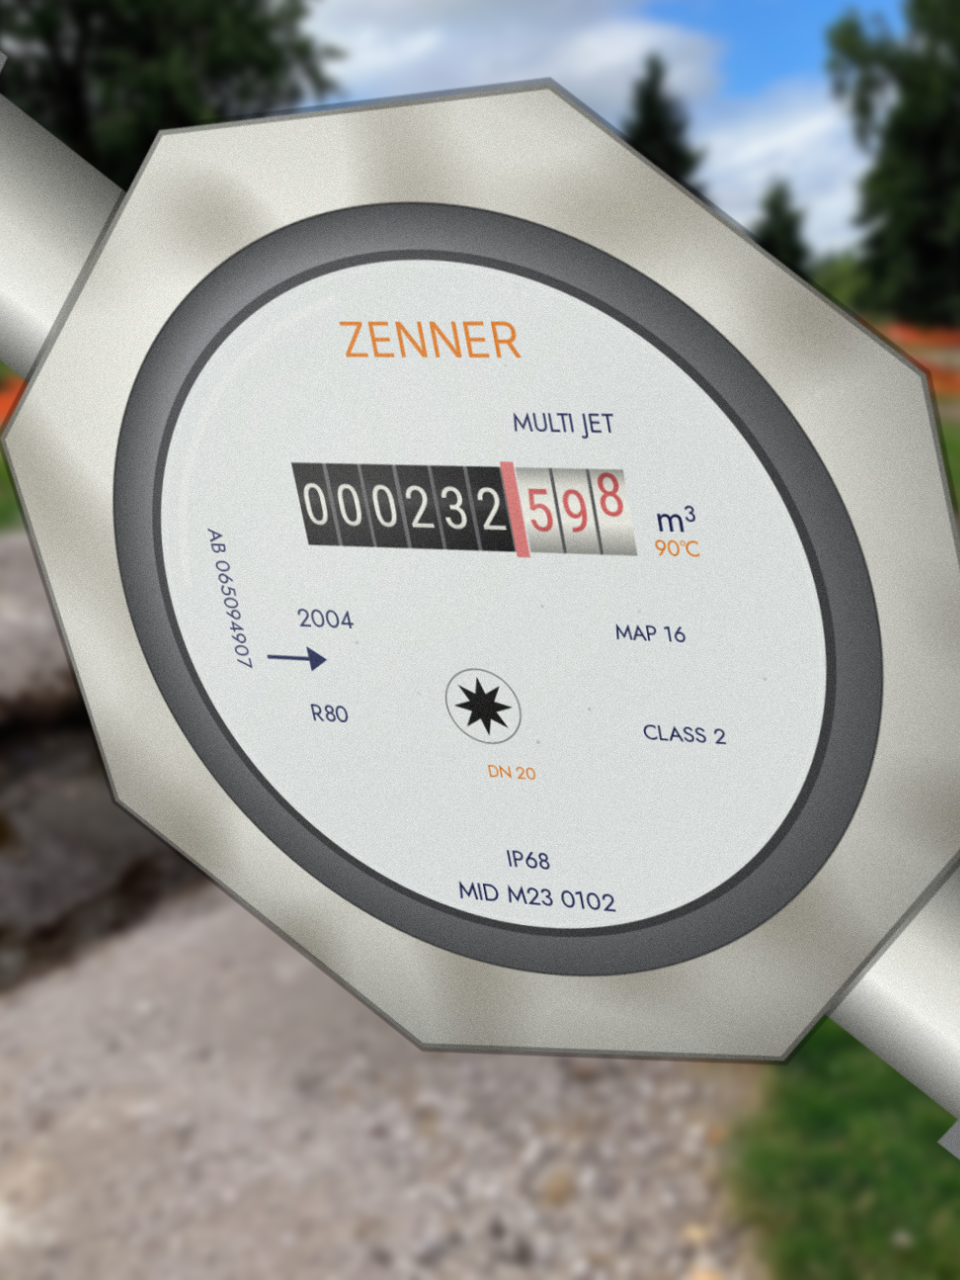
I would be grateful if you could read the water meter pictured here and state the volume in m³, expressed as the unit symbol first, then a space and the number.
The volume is m³ 232.598
